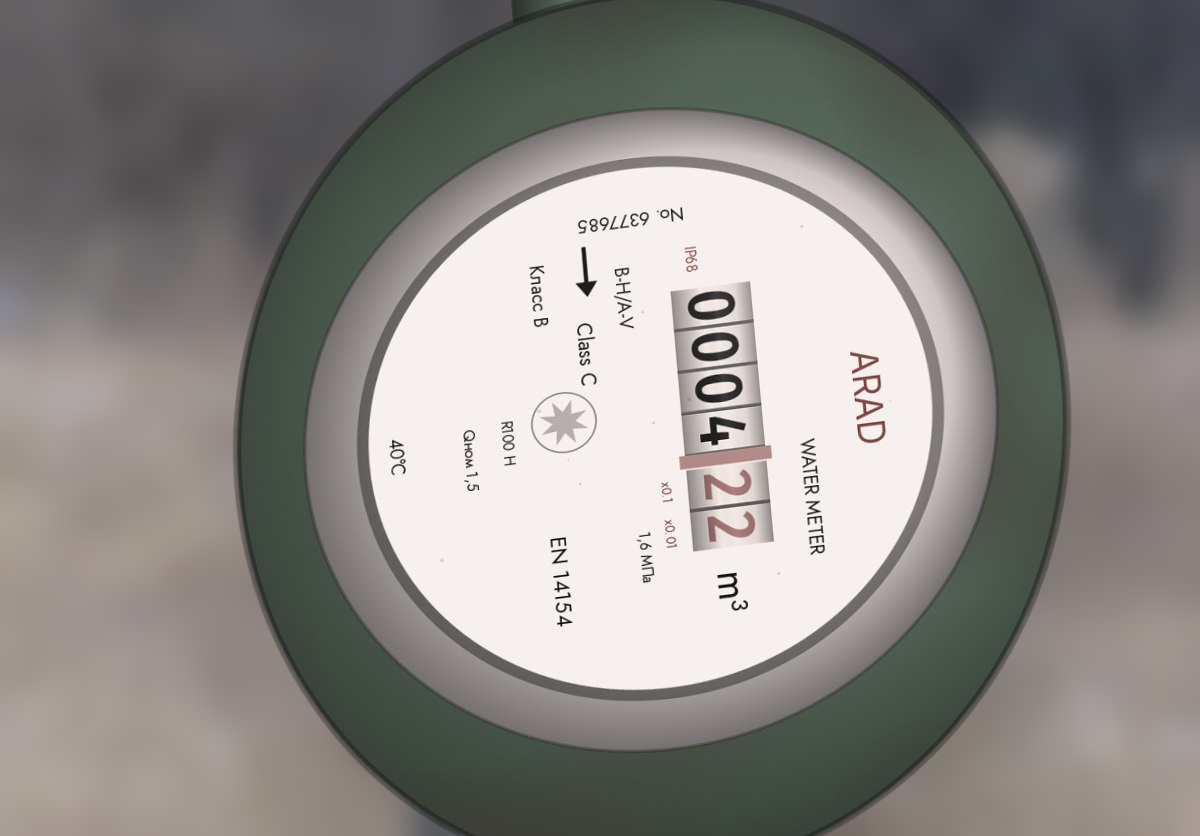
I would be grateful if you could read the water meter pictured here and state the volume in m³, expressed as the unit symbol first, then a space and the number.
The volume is m³ 4.22
